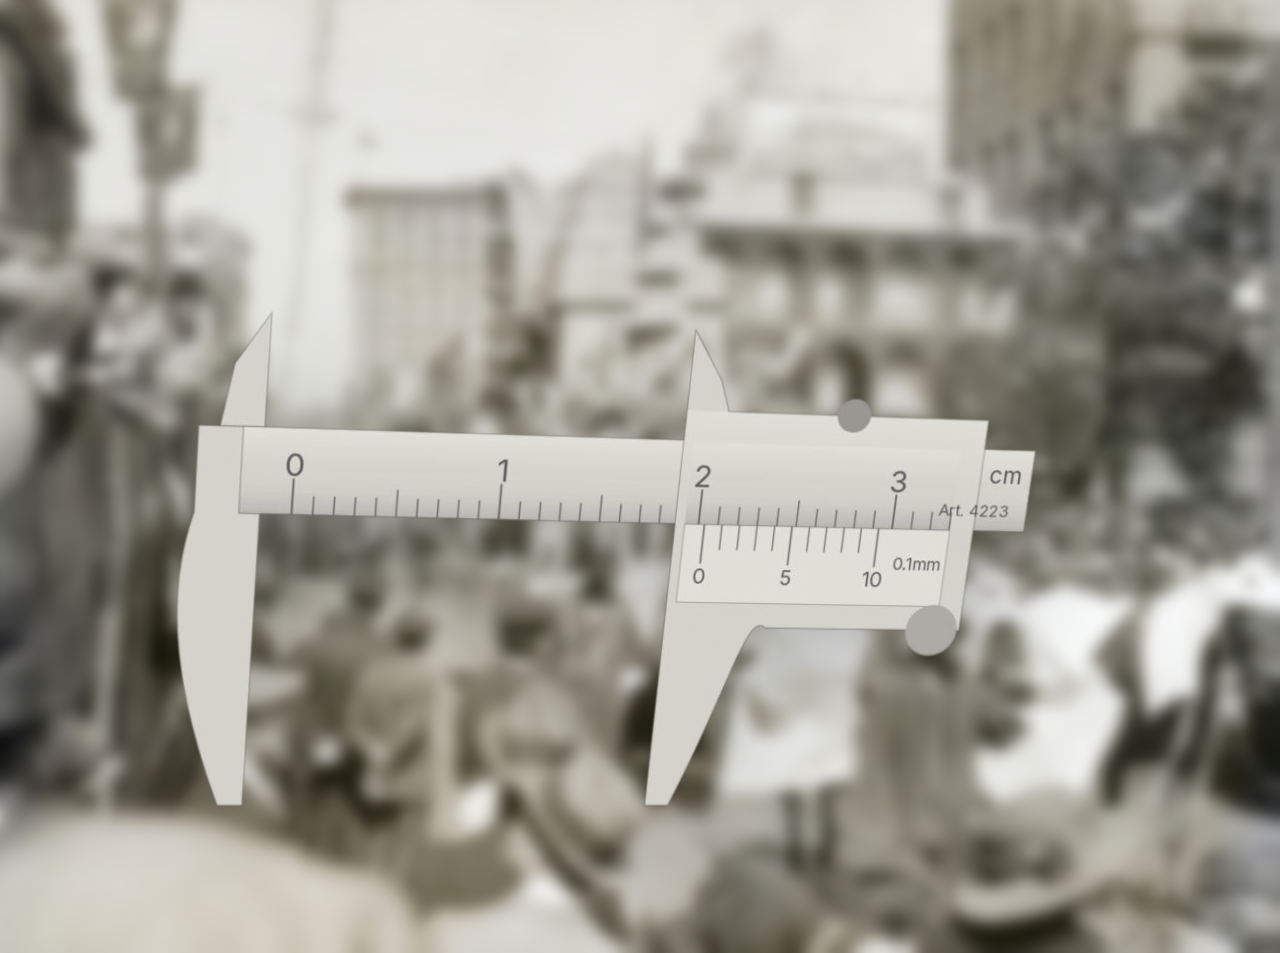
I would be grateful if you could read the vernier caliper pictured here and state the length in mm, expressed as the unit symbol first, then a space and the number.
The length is mm 20.3
